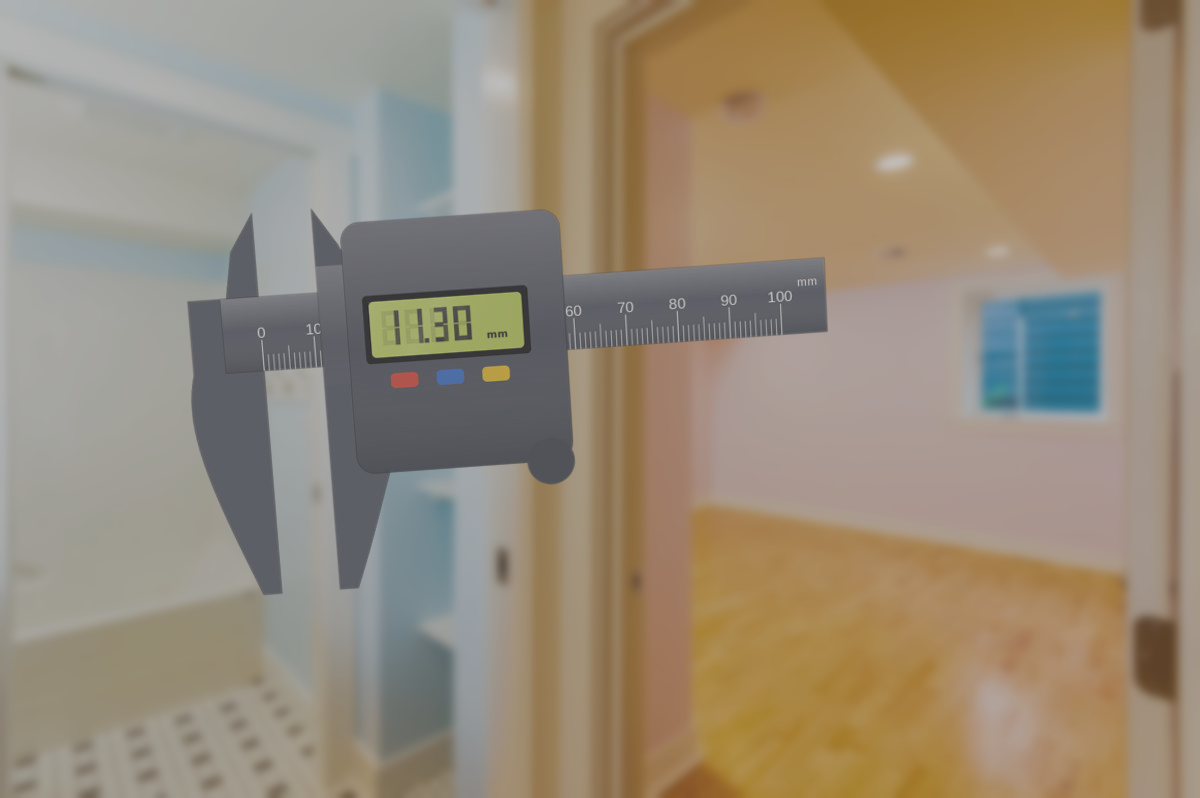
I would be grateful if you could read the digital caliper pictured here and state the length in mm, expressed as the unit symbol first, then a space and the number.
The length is mm 11.30
